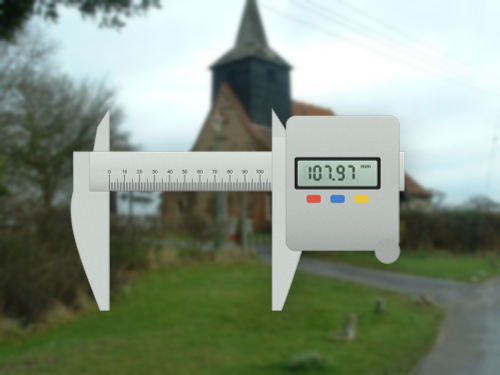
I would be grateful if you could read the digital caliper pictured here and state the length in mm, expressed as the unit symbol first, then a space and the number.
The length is mm 107.97
